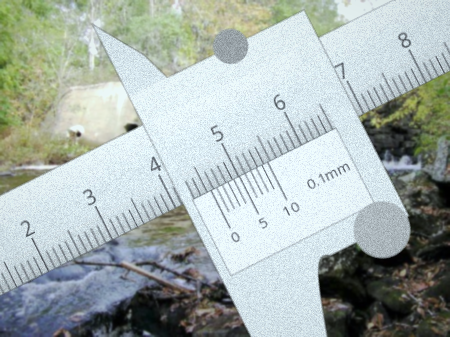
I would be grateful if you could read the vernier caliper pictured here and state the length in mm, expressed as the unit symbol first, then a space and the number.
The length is mm 45.6
